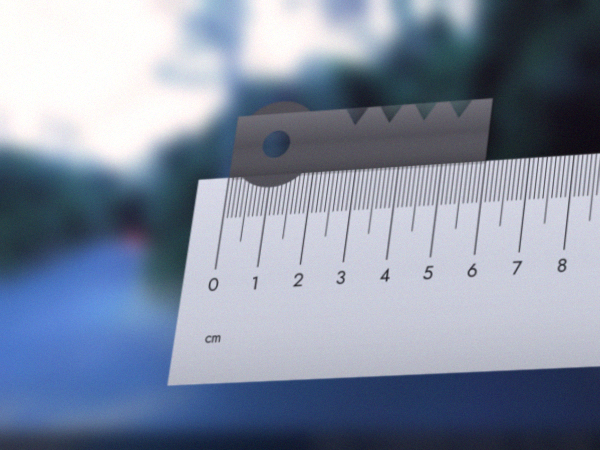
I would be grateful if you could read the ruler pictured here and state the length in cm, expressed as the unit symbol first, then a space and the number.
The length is cm 6
